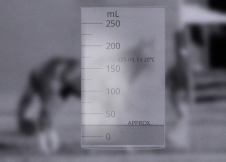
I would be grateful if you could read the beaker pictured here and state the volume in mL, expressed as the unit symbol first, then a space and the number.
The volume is mL 25
